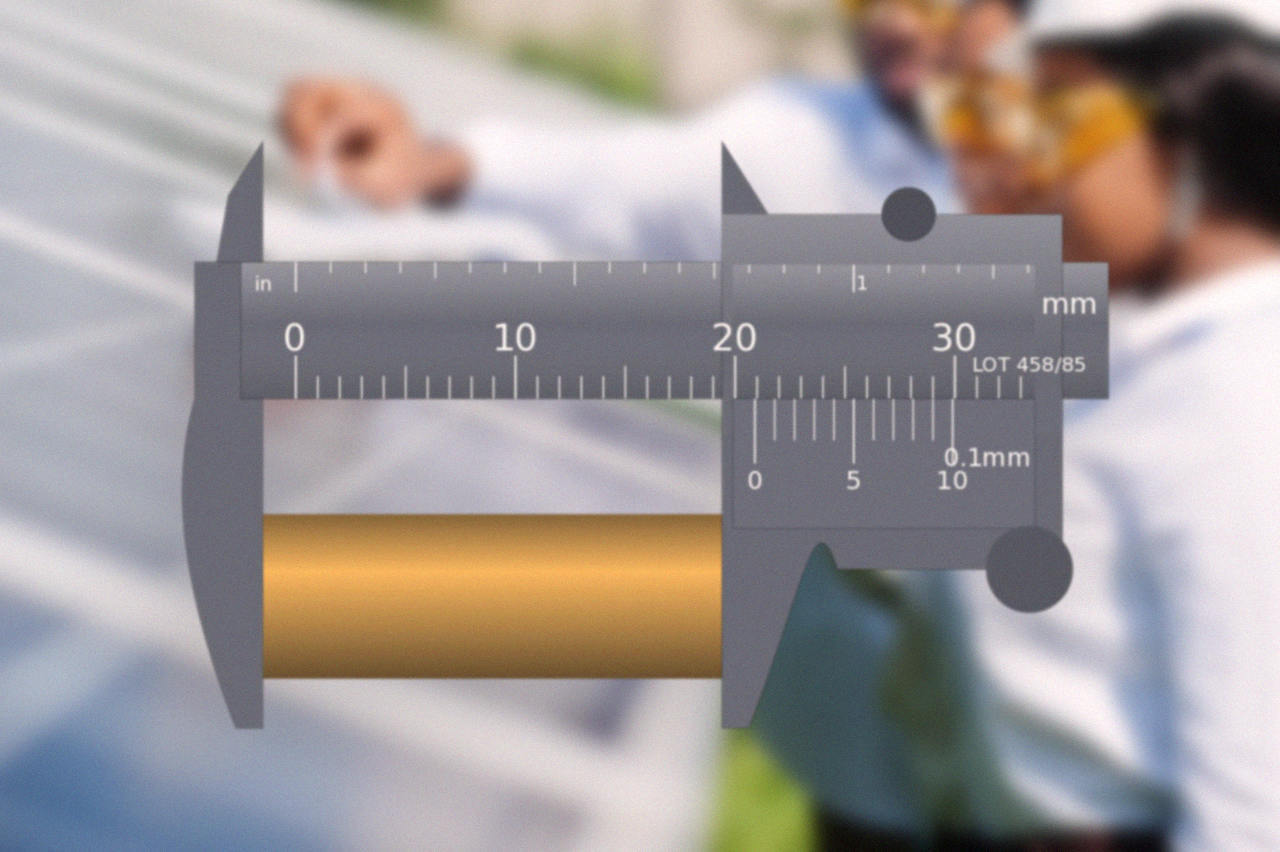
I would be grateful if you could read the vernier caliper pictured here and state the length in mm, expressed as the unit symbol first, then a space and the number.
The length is mm 20.9
